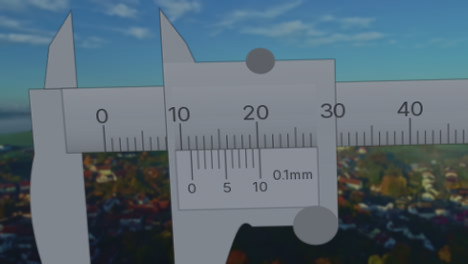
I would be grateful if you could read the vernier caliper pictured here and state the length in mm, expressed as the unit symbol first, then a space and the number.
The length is mm 11.2
